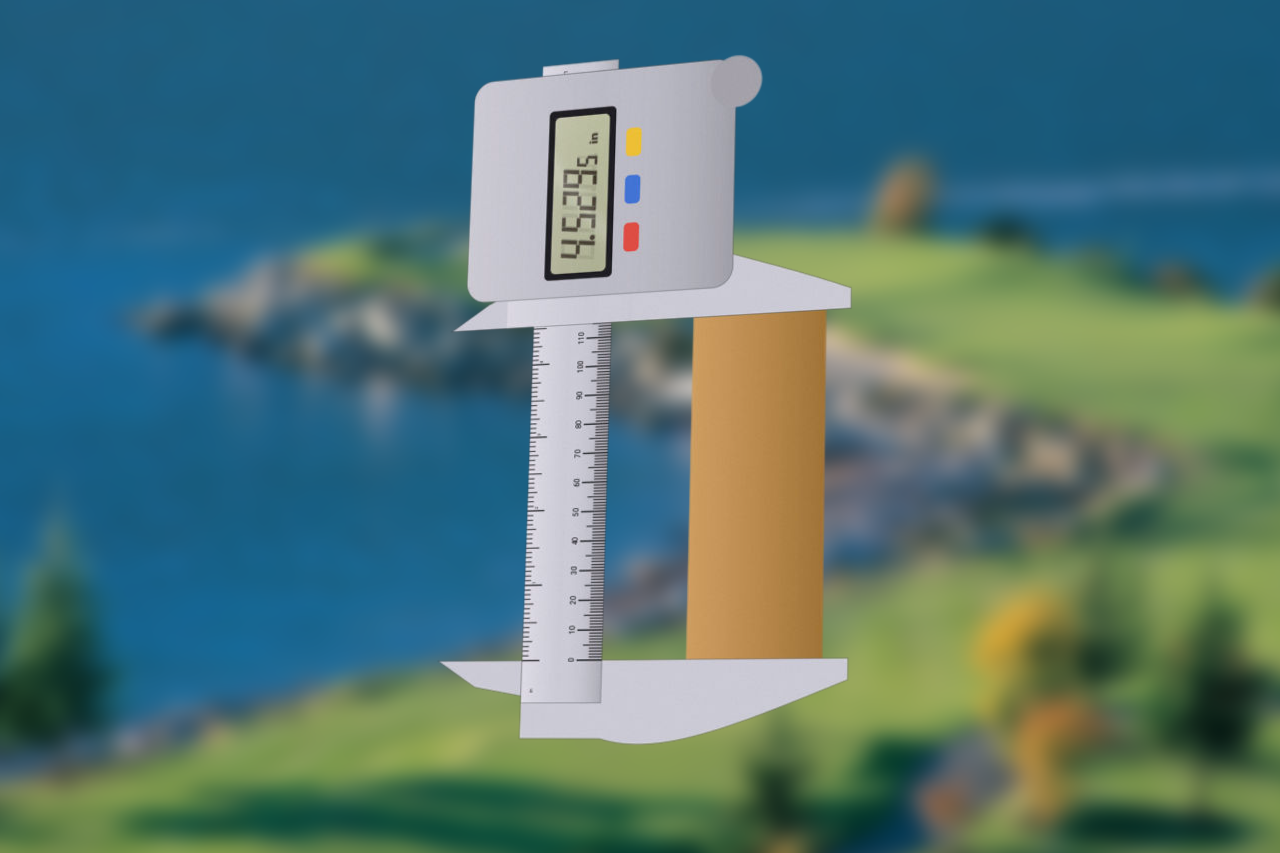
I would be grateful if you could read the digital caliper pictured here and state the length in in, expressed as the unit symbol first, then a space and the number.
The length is in 4.5295
